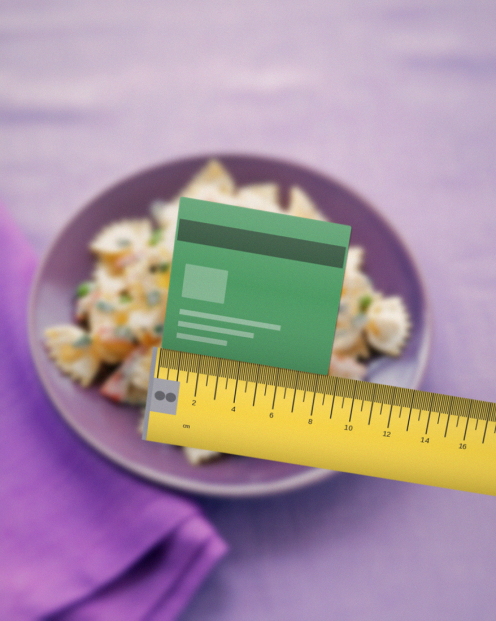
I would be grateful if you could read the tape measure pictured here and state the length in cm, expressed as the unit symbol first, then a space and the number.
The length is cm 8.5
